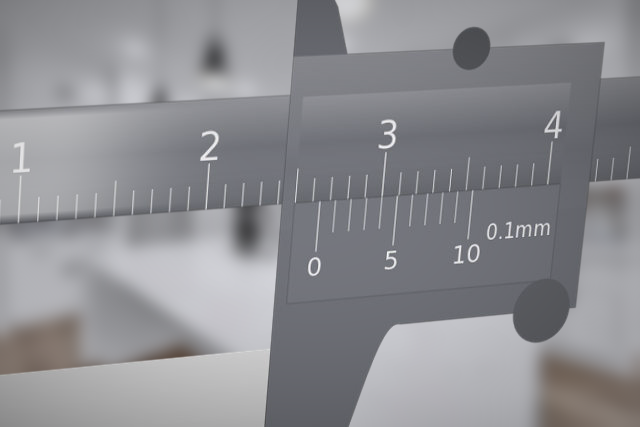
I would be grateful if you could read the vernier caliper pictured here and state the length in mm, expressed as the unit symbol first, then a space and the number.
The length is mm 26.4
